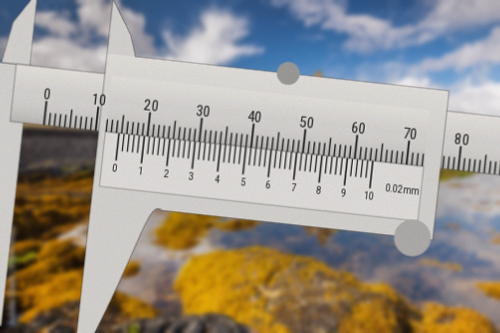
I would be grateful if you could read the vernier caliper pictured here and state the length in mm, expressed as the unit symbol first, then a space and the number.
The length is mm 14.5
